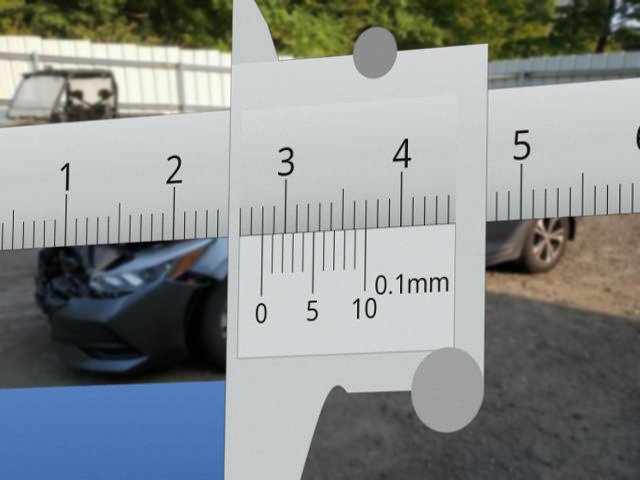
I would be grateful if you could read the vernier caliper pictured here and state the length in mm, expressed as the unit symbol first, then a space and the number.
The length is mm 28.0
